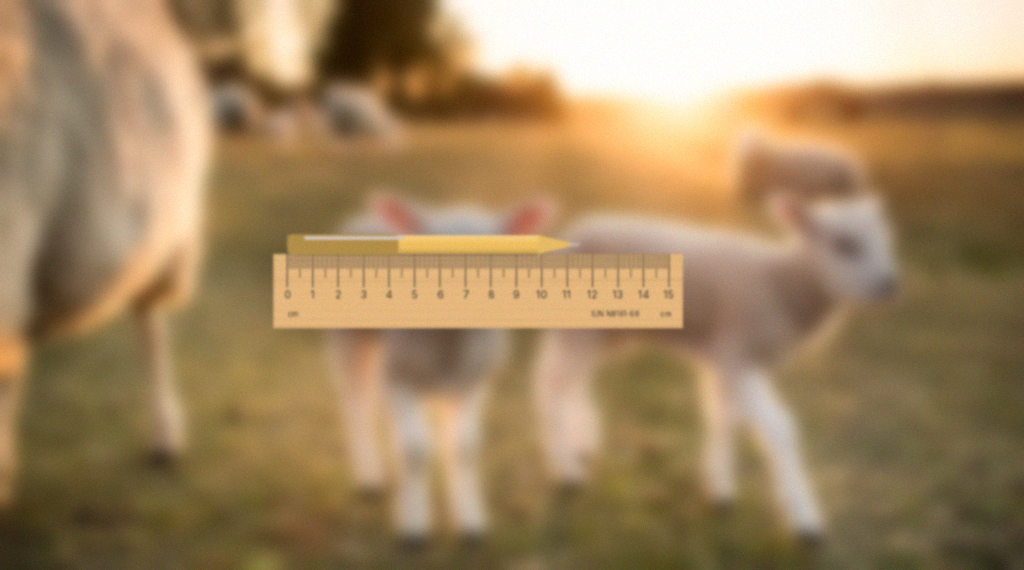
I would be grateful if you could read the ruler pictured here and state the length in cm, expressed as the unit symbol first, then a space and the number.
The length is cm 11.5
